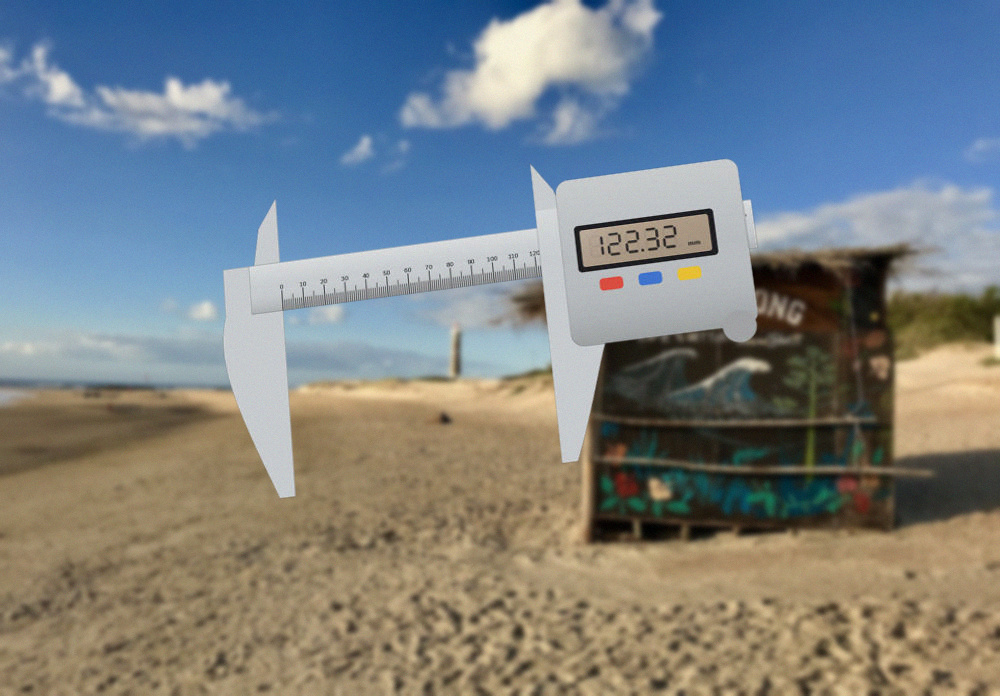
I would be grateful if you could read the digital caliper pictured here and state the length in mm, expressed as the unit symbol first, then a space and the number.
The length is mm 122.32
